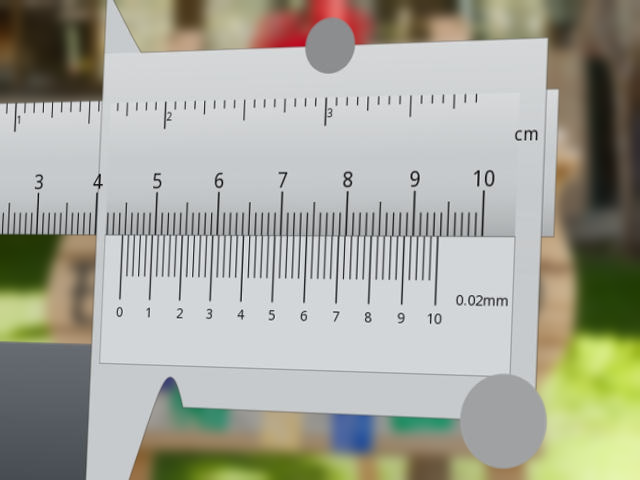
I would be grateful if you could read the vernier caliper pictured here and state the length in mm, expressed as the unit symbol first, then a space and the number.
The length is mm 44.6
